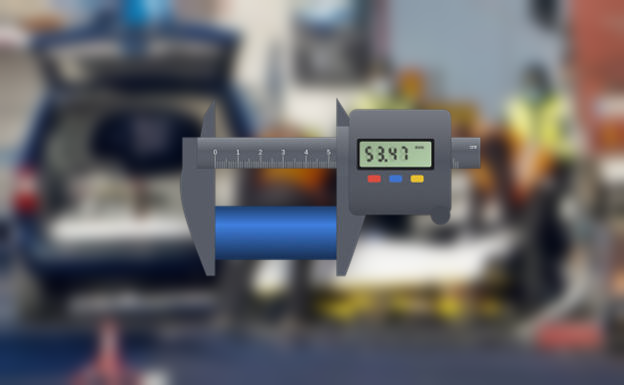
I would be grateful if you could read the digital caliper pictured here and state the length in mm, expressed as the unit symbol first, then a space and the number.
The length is mm 53.47
